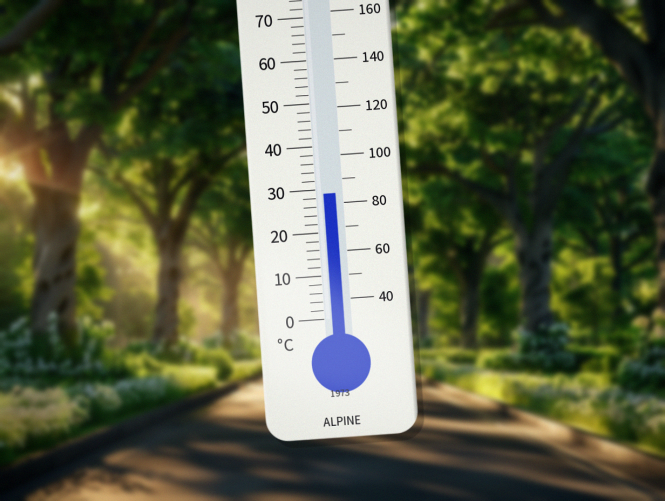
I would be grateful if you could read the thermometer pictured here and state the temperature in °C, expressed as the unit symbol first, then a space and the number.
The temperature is °C 29
